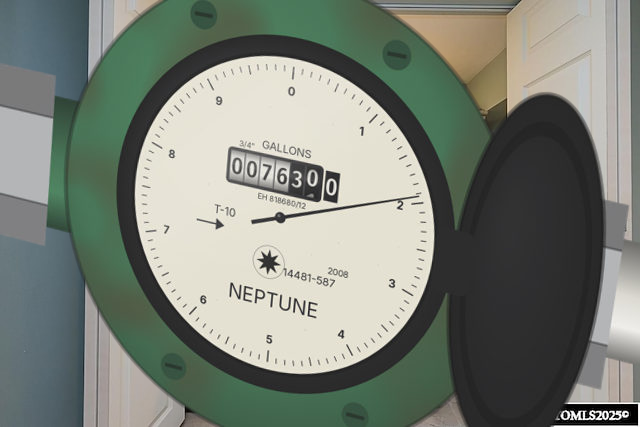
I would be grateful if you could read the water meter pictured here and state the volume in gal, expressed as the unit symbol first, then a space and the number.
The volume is gal 76301.9
